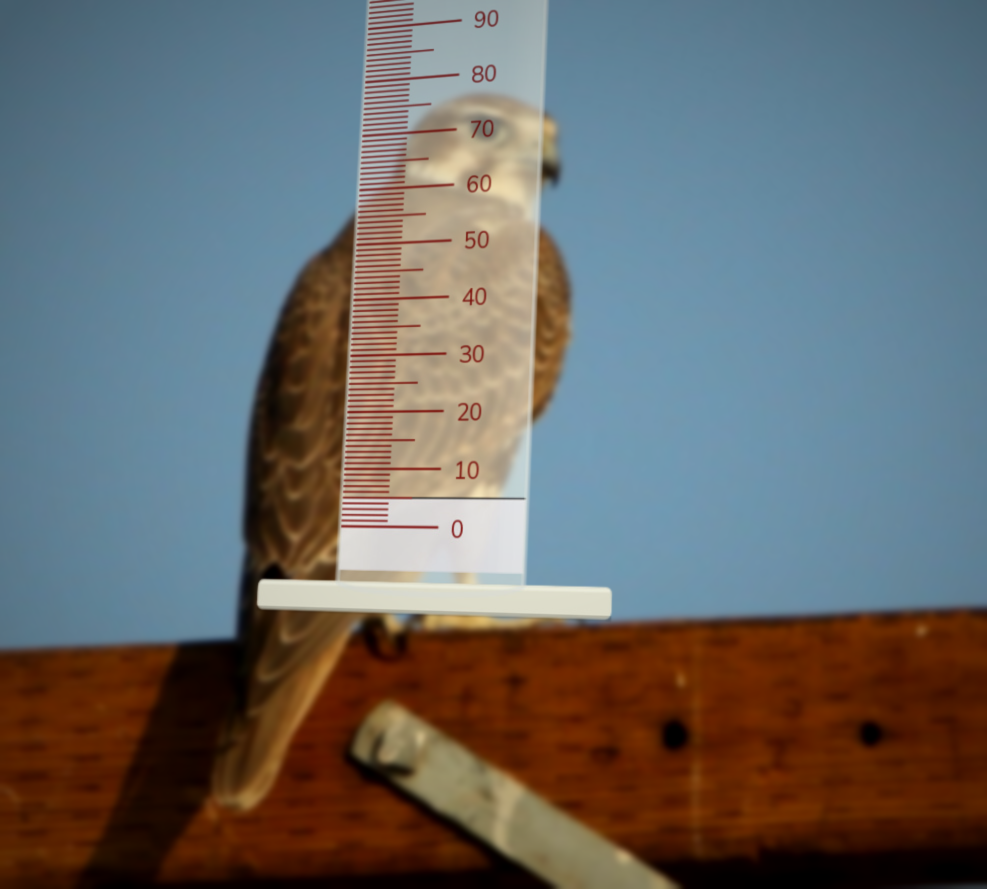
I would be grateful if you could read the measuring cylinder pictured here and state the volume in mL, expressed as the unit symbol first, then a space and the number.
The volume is mL 5
